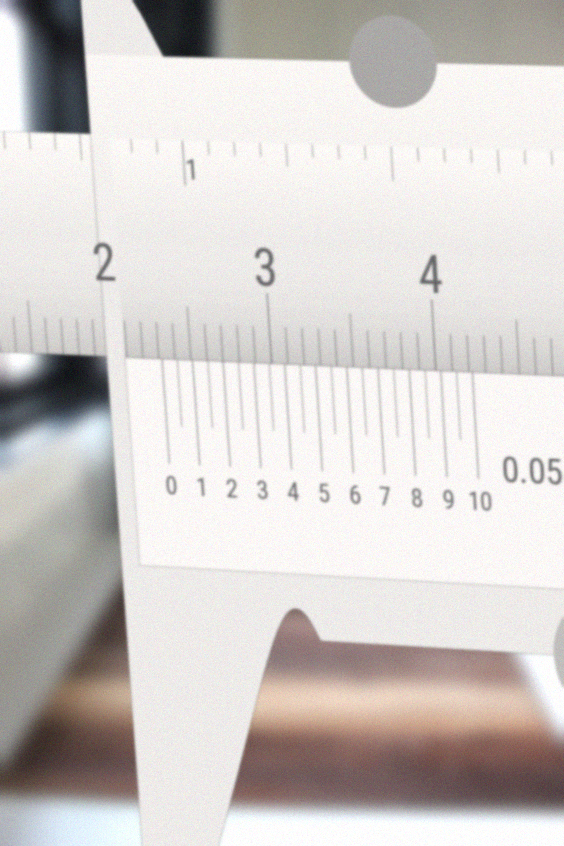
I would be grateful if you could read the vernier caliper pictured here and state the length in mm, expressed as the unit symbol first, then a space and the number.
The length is mm 23.2
